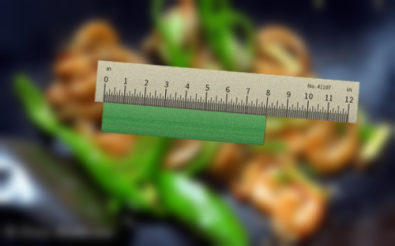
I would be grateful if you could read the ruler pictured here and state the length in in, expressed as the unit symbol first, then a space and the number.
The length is in 8
